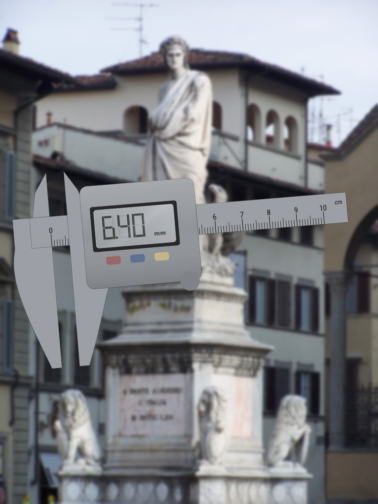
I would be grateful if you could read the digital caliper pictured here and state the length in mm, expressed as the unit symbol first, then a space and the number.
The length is mm 6.40
